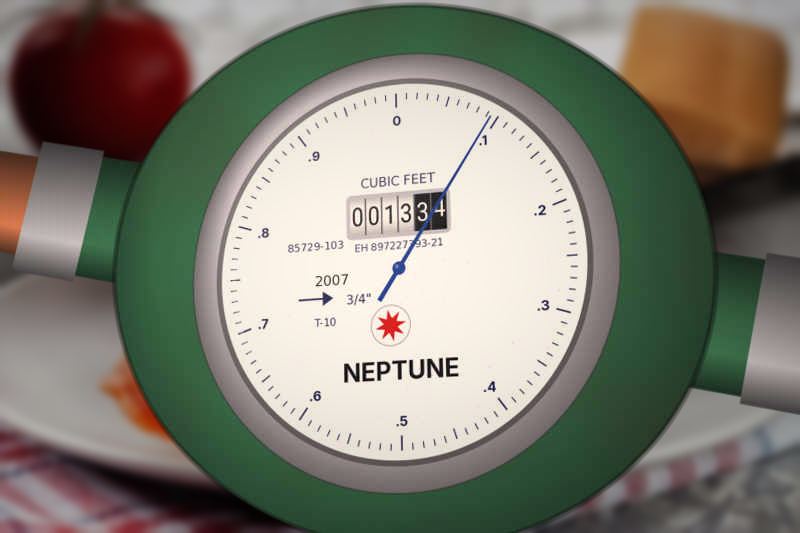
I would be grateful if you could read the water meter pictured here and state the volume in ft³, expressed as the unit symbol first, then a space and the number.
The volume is ft³ 1334.09
